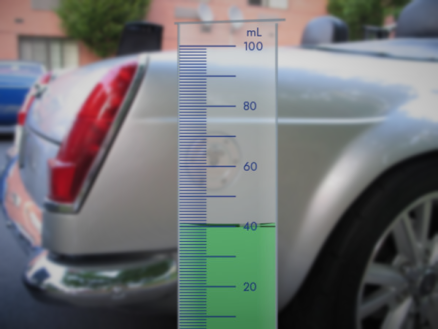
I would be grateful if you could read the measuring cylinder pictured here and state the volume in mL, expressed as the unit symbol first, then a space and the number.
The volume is mL 40
